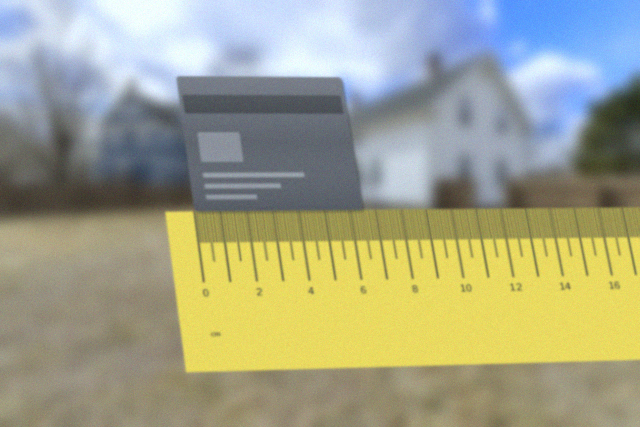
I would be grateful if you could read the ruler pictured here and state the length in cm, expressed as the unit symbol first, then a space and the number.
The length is cm 6.5
